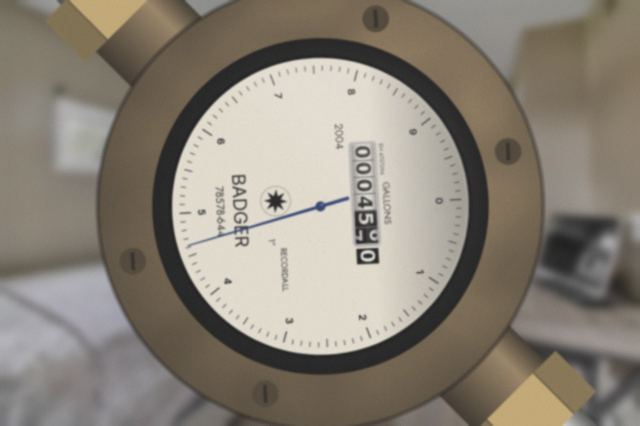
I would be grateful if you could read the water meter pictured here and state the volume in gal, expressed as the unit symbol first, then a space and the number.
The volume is gal 4564.6
